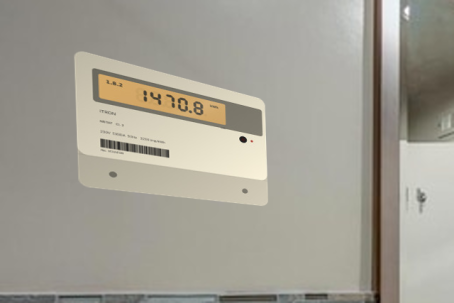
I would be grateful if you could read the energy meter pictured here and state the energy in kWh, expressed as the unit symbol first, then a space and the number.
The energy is kWh 1470.8
